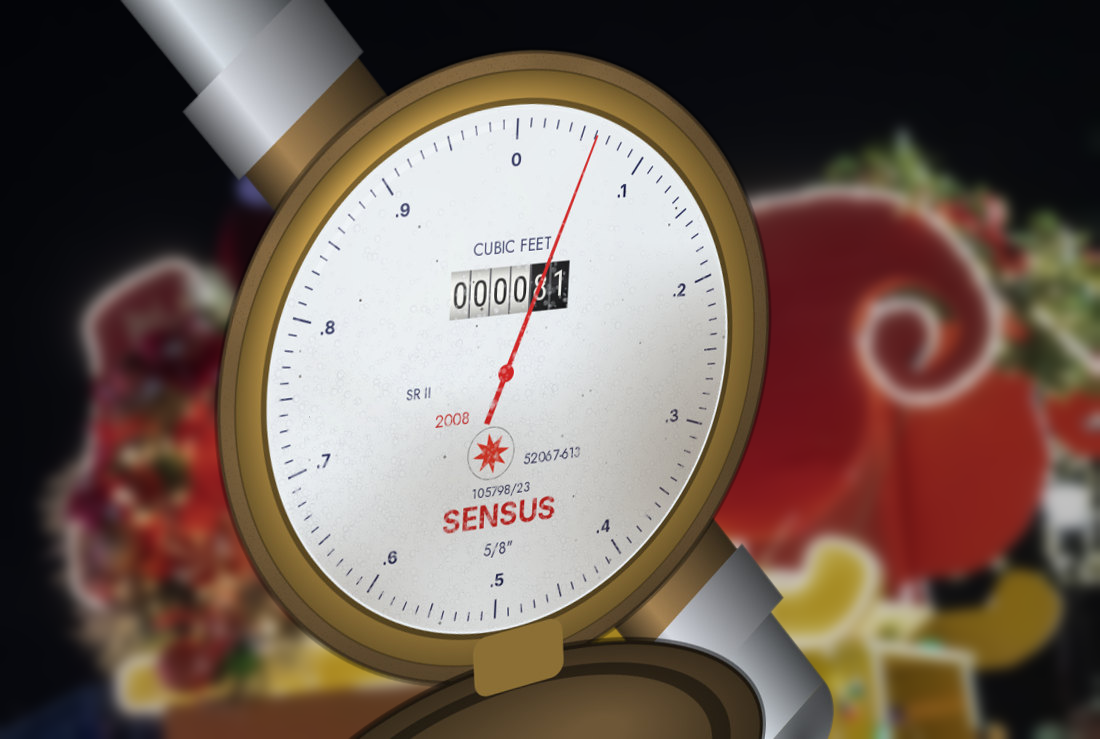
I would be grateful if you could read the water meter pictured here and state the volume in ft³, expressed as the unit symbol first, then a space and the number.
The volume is ft³ 81.06
